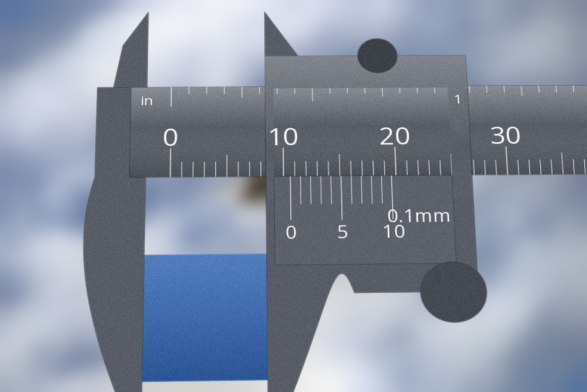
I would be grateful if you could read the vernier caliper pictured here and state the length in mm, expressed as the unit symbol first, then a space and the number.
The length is mm 10.6
